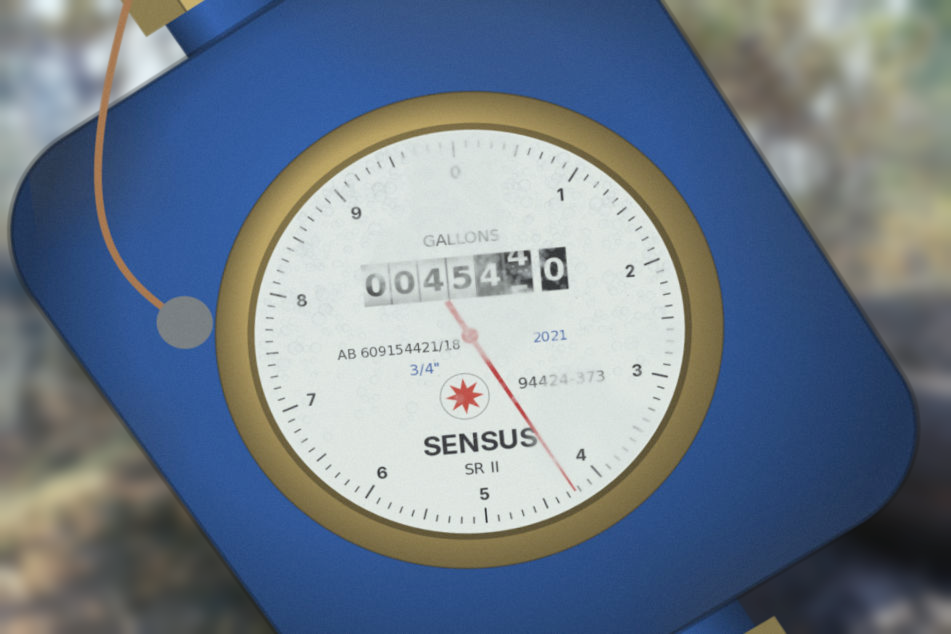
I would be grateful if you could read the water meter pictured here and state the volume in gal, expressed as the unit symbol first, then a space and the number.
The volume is gal 45444.2
